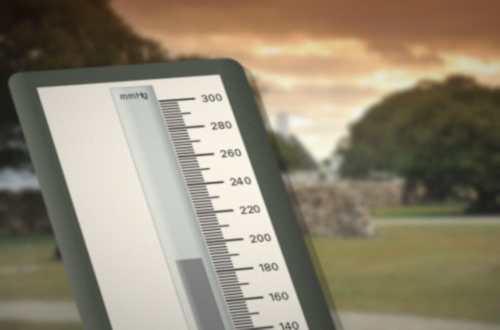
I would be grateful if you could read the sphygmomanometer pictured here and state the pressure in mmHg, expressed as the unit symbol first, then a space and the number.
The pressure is mmHg 190
